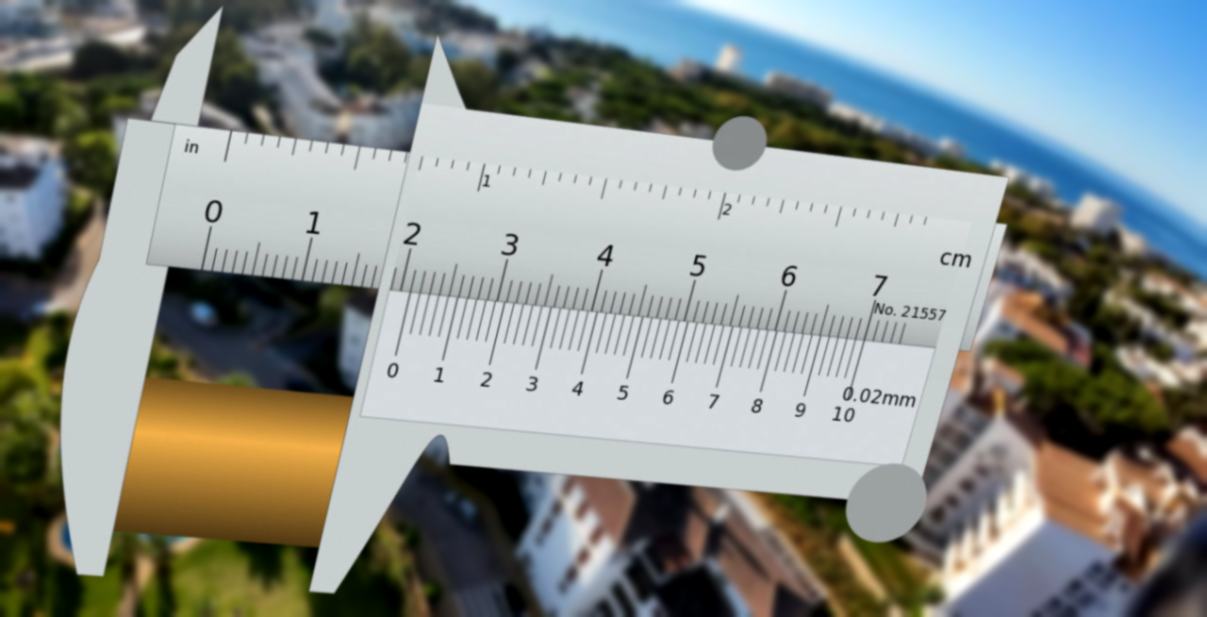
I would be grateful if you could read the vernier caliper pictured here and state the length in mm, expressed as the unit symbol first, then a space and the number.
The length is mm 21.0
